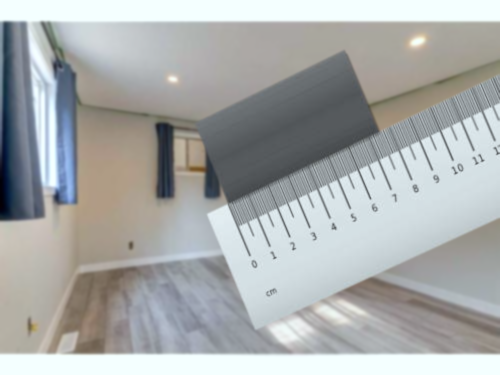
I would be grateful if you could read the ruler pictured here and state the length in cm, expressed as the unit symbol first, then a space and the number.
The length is cm 7.5
